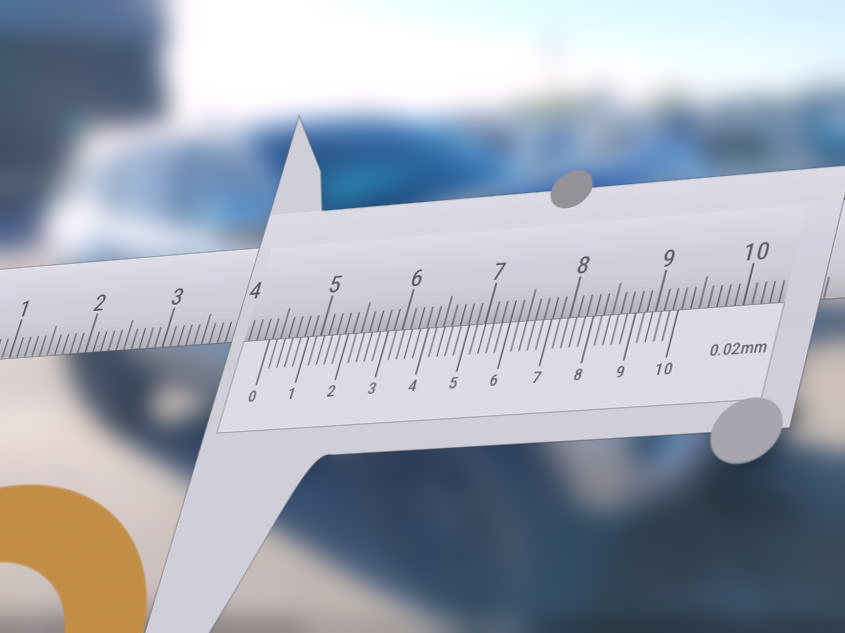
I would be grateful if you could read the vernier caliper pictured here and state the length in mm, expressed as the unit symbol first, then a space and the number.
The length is mm 43.6
